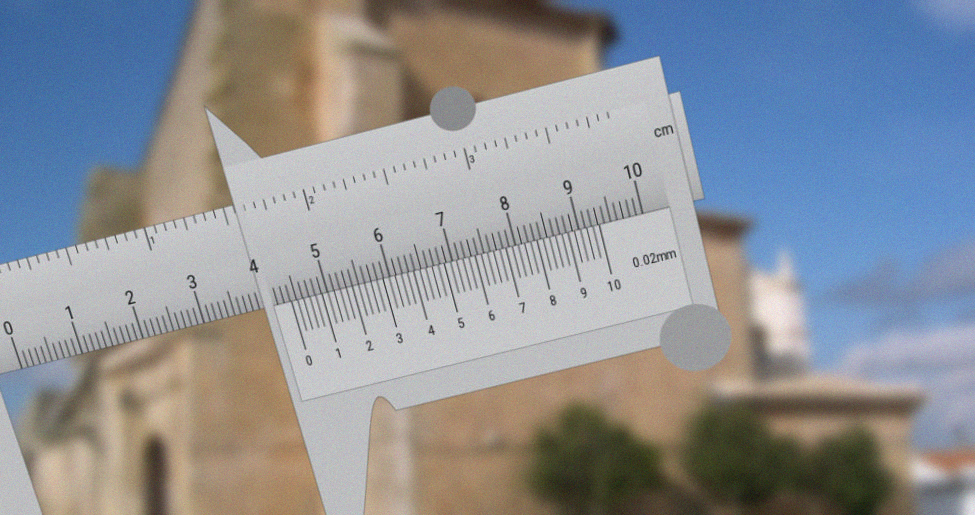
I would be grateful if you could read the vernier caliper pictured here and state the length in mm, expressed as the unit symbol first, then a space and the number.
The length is mm 44.2
